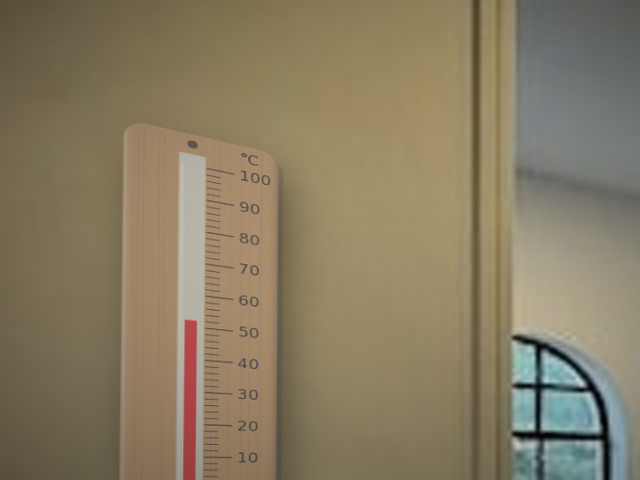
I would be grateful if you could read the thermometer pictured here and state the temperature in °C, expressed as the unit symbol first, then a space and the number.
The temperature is °C 52
